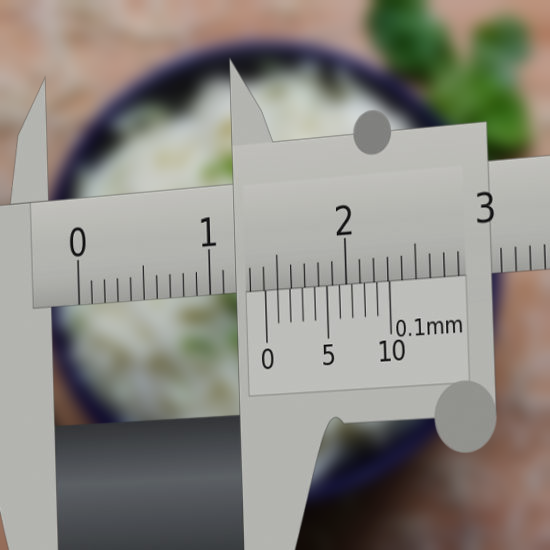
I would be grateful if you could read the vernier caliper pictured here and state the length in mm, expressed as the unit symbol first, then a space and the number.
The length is mm 14.1
